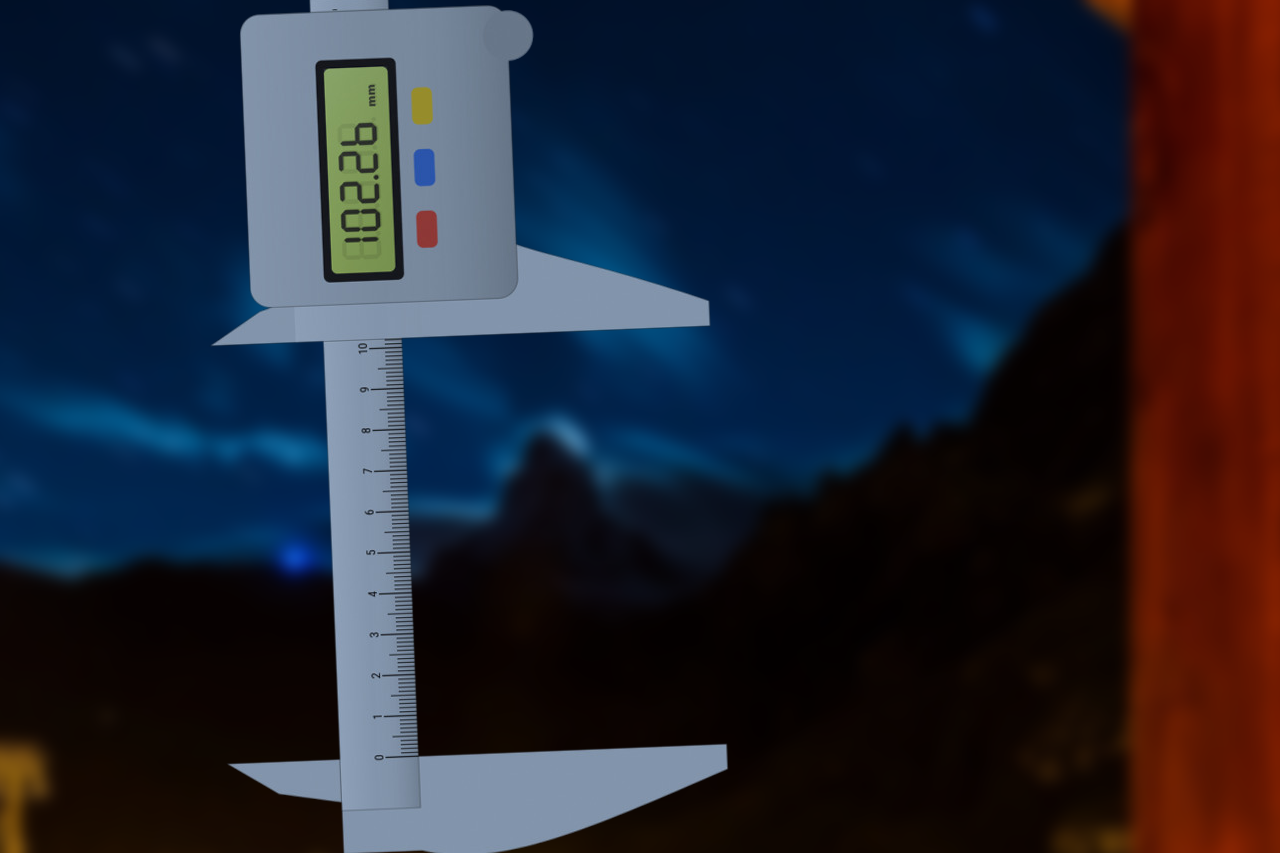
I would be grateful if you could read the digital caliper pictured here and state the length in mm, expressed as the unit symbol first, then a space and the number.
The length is mm 102.26
